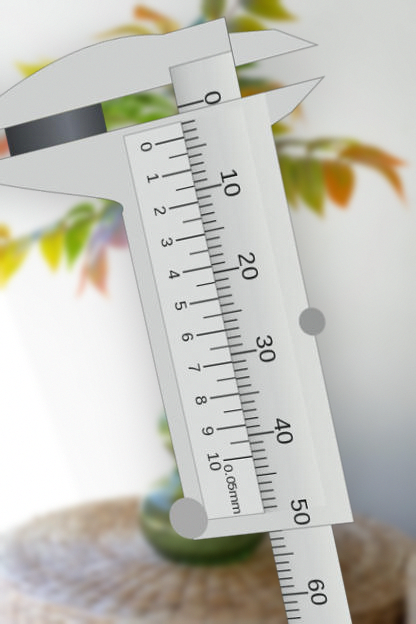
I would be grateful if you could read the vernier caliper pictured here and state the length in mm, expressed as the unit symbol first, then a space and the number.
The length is mm 3.6
